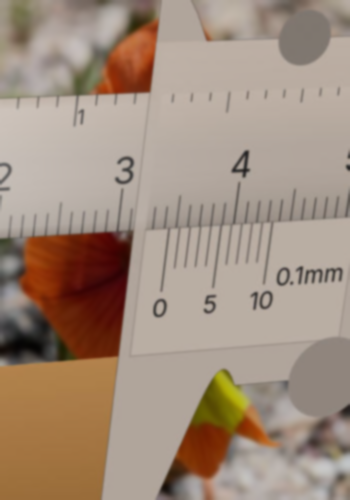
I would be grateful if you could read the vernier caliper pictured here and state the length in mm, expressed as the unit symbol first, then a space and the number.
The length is mm 34.4
